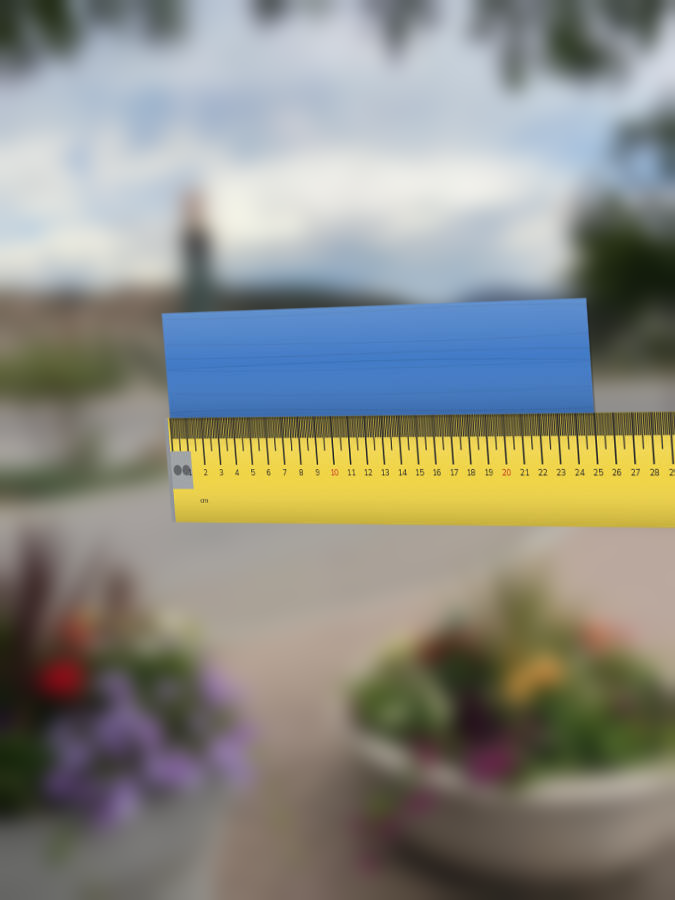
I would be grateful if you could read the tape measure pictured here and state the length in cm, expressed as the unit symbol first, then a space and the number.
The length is cm 25
